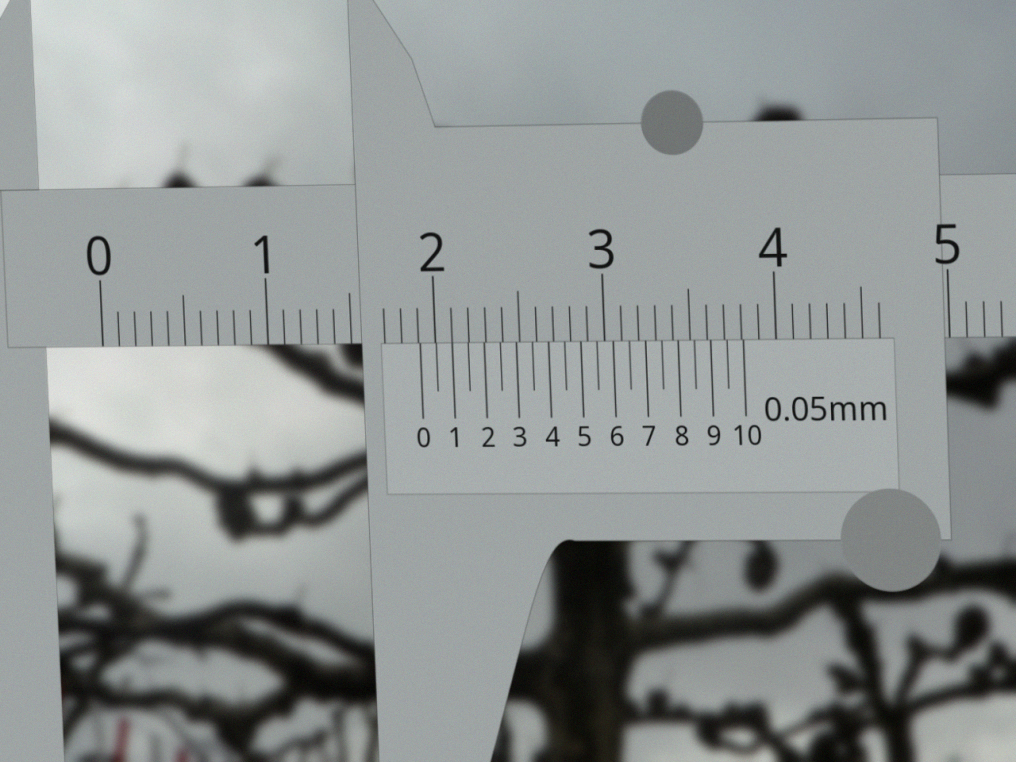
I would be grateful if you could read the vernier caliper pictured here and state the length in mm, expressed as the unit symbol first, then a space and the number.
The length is mm 19.1
